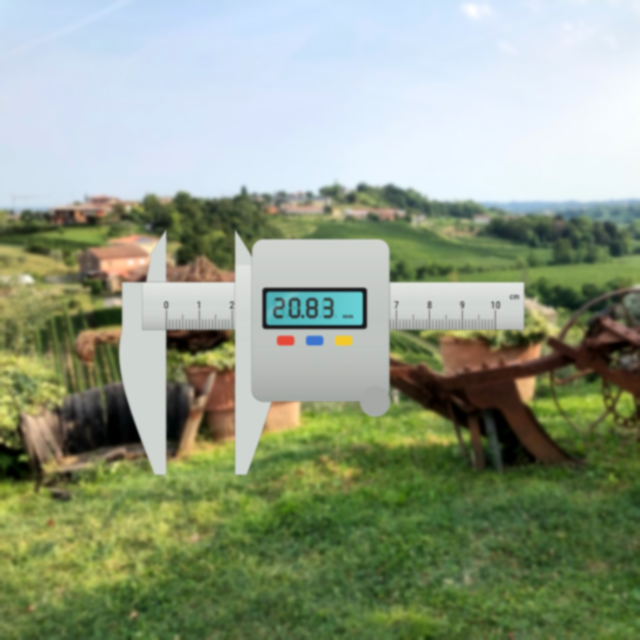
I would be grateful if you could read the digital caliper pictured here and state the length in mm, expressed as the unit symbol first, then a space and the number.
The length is mm 20.83
